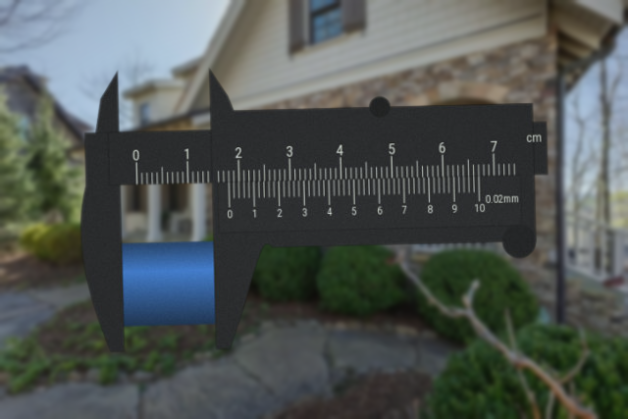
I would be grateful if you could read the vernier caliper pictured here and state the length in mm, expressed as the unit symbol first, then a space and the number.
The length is mm 18.0
